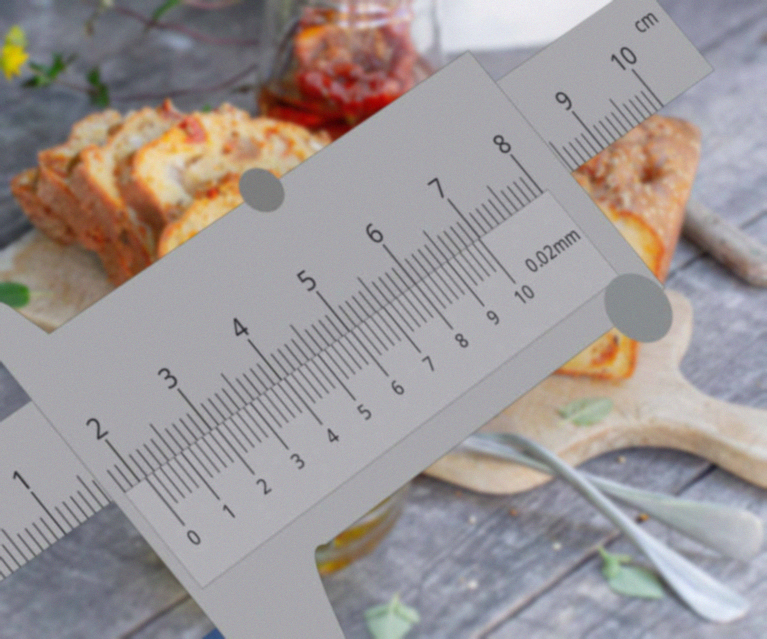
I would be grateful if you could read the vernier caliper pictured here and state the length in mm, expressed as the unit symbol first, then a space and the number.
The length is mm 20.8
